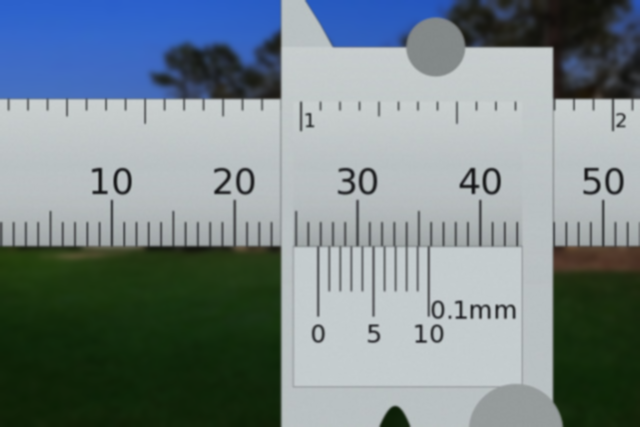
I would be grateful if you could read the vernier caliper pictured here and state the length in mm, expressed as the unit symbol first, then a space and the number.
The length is mm 26.8
